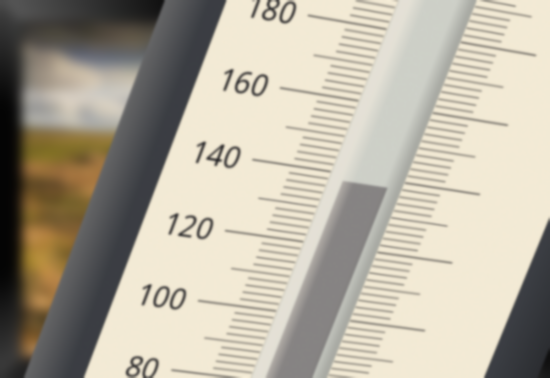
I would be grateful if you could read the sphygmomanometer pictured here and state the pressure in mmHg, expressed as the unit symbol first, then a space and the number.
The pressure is mmHg 138
